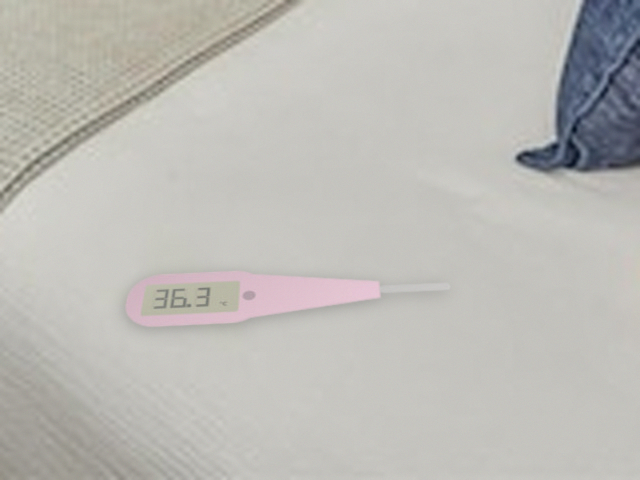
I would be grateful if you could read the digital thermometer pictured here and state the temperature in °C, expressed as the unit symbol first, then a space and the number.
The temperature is °C 36.3
